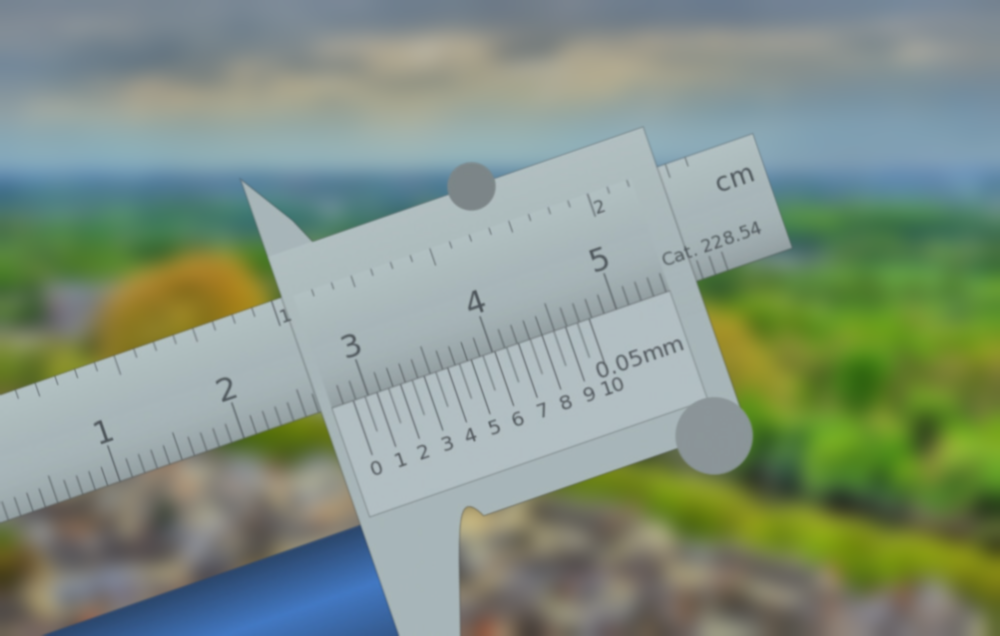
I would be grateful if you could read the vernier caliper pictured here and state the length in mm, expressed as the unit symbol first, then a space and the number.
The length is mm 28.8
